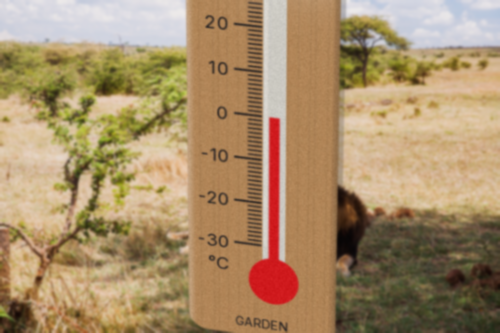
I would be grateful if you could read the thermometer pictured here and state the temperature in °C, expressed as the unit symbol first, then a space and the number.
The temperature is °C 0
